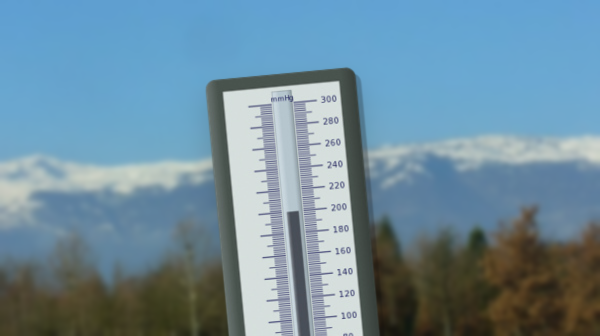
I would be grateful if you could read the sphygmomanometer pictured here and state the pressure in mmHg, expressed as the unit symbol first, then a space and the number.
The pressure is mmHg 200
